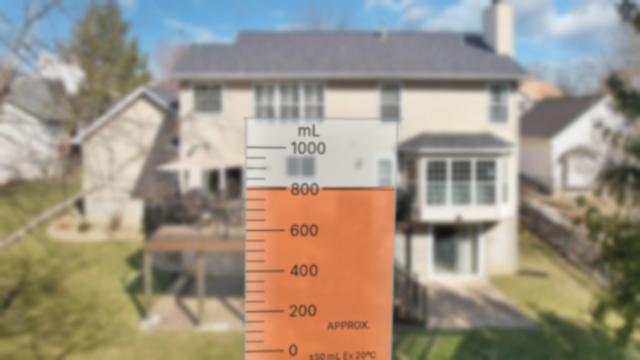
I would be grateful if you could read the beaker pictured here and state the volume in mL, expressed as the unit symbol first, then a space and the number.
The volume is mL 800
